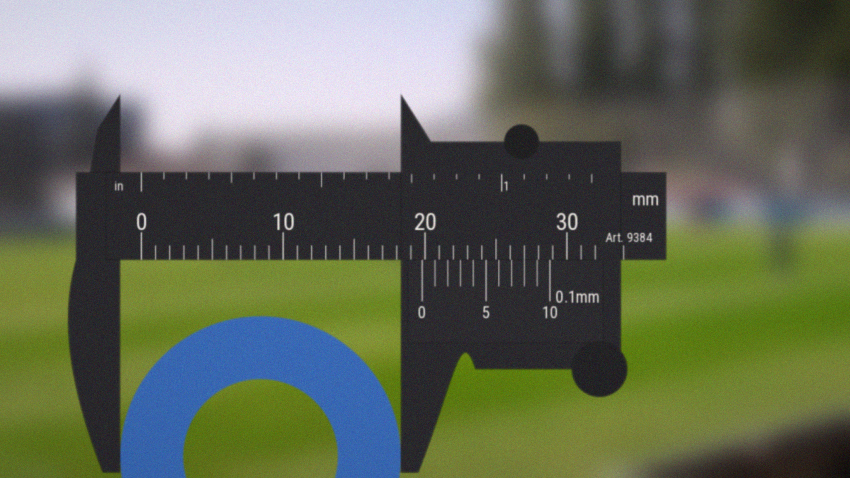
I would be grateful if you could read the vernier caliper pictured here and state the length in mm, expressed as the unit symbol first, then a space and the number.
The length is mm 19.8
